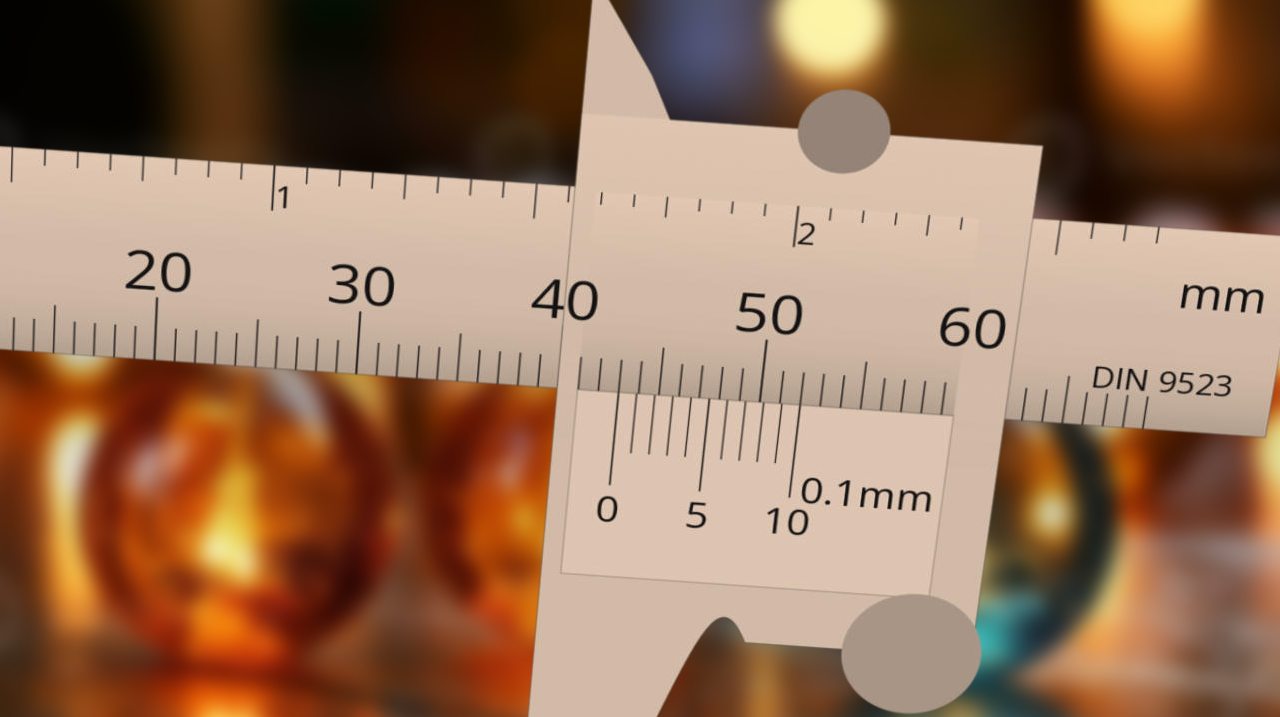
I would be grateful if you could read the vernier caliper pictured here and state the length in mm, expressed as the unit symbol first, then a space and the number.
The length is mm 43.0
